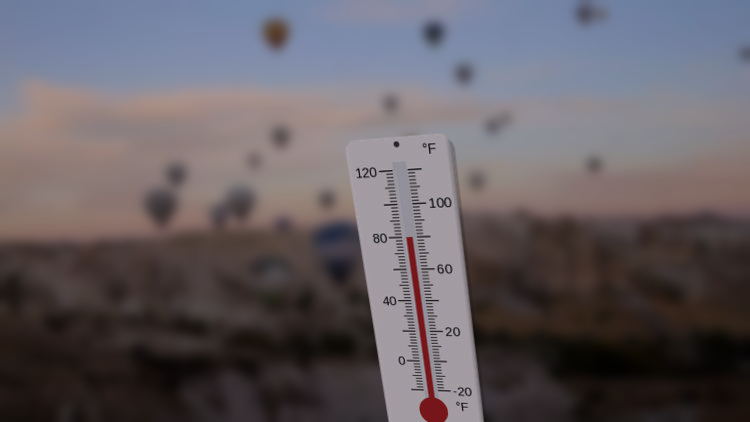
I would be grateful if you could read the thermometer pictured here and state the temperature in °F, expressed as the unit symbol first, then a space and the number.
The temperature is °F 80
